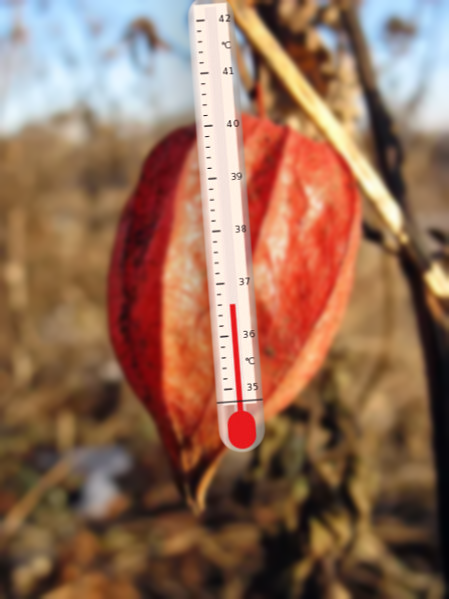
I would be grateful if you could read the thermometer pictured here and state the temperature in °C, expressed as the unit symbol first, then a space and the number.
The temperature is °C 36.6
